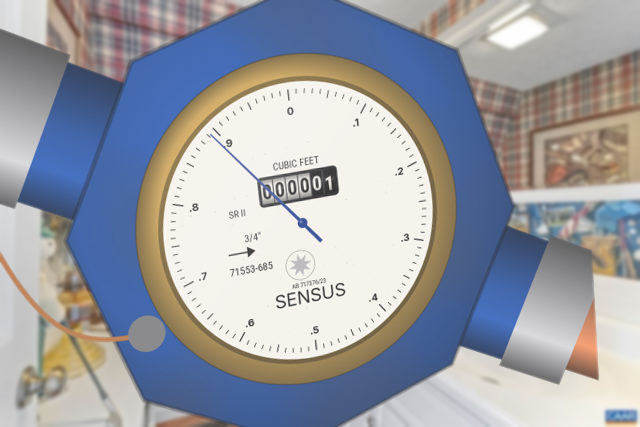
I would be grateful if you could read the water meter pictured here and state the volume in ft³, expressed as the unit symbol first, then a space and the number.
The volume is ft³ 0.89
